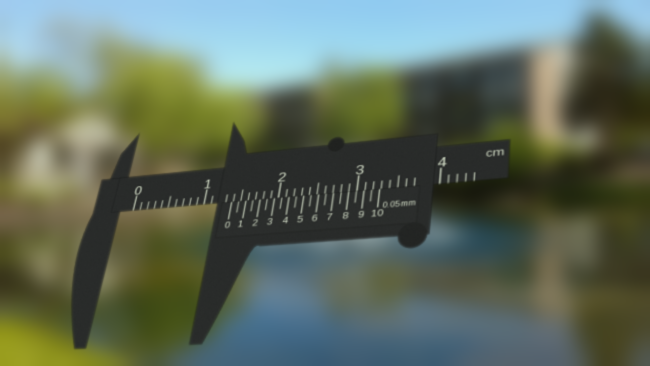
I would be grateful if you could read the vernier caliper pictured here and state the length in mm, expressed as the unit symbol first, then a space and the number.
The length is mm 13.8
